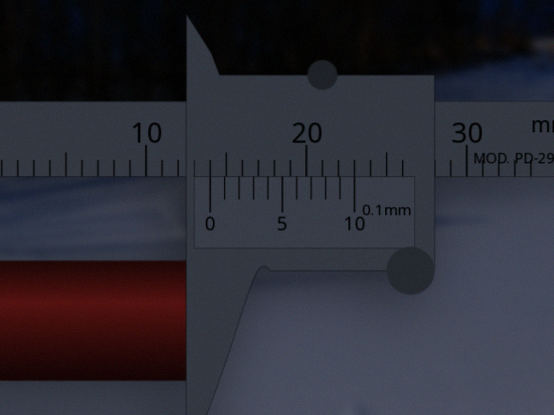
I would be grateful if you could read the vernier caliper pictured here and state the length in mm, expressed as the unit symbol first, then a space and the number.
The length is mm 14.0
